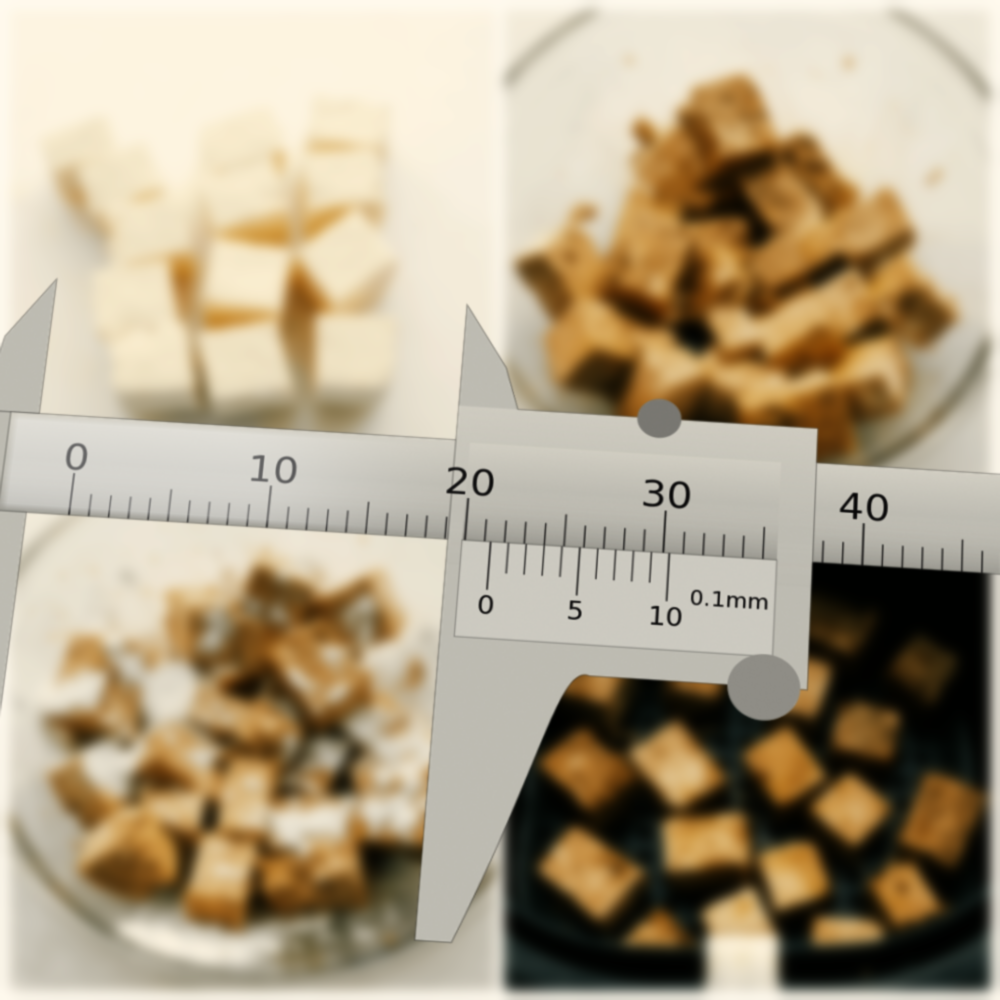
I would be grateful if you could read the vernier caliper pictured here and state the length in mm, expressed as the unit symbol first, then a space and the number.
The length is mm 21.3
